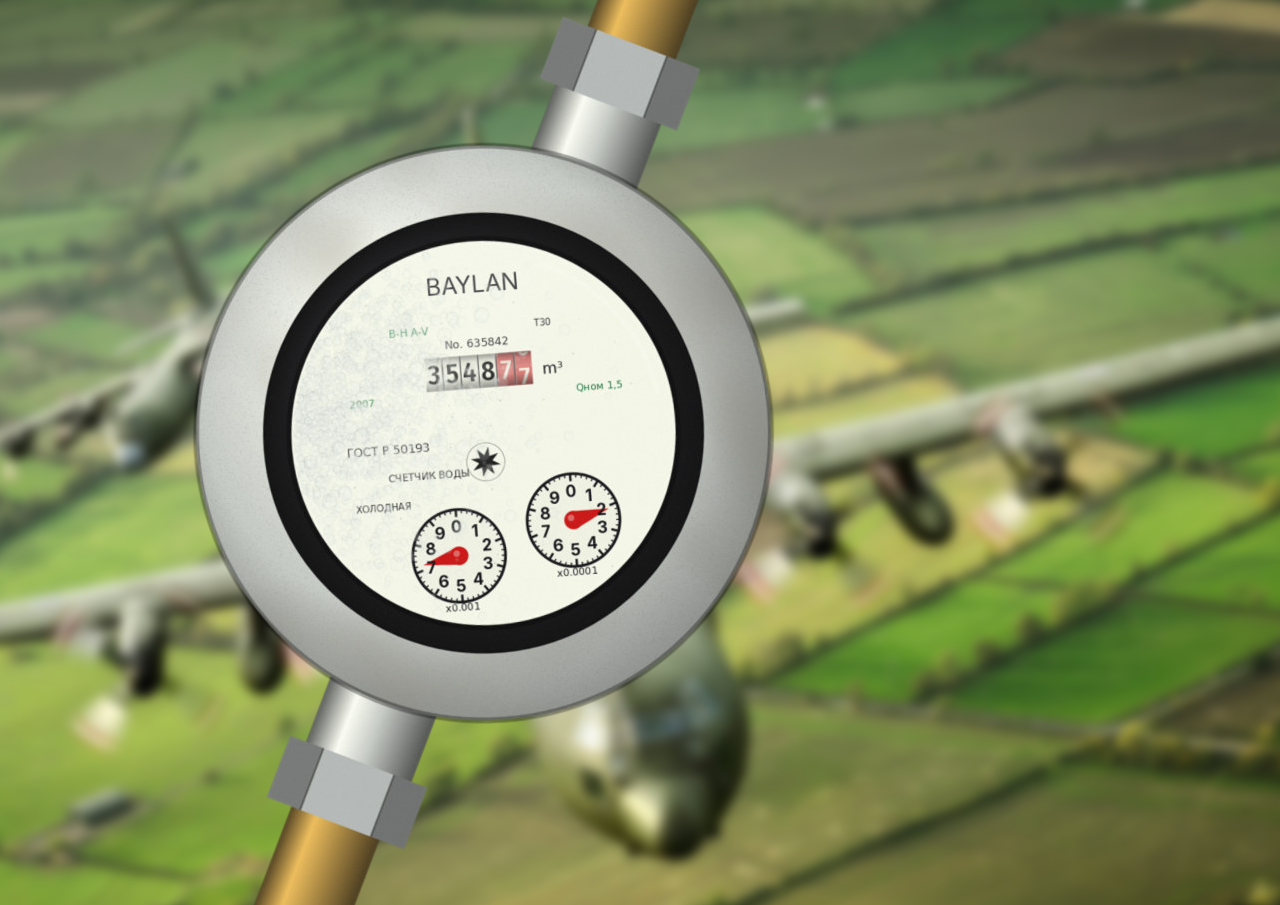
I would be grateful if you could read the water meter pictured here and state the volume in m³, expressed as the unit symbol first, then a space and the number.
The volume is m³ 3548.7672
